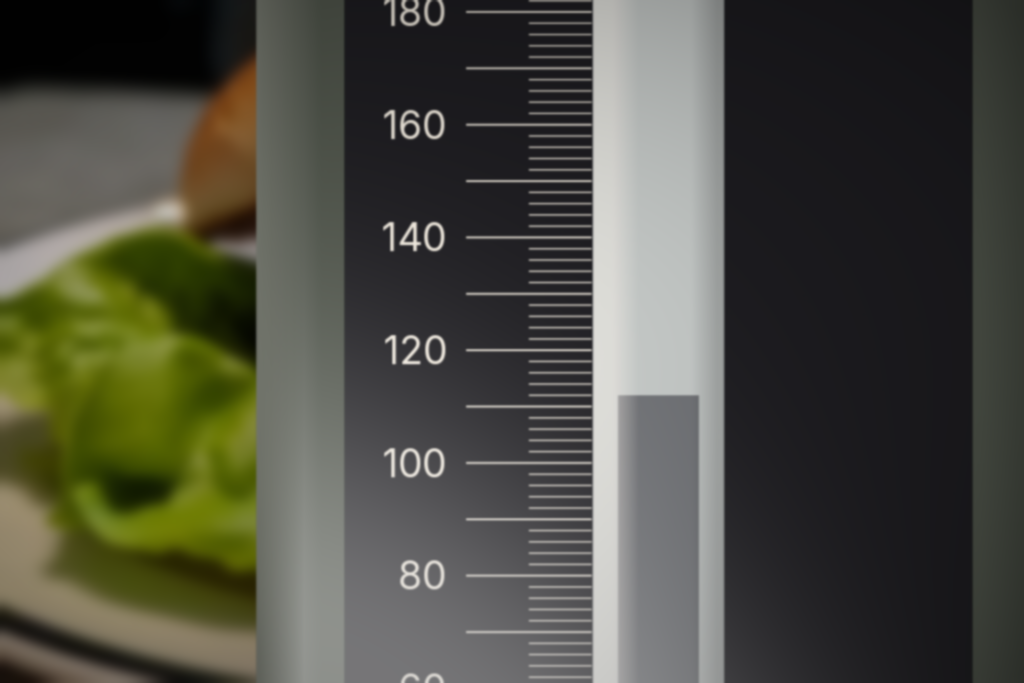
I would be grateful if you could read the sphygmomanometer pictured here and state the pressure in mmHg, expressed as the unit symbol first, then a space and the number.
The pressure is mmHg 112
